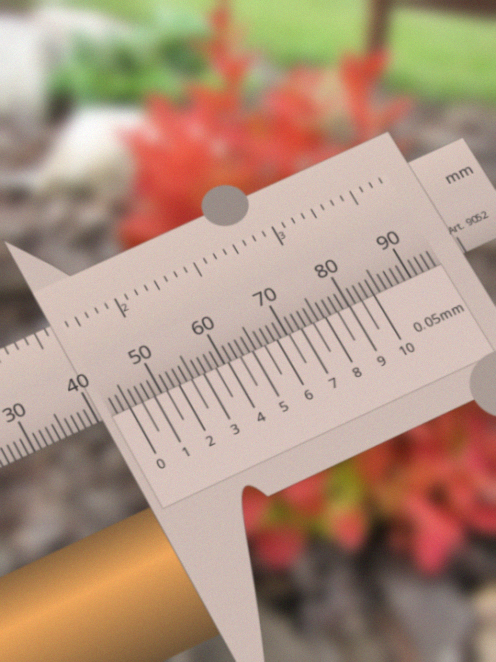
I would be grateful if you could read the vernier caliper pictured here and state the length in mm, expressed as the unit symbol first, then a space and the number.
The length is mm 45.0
